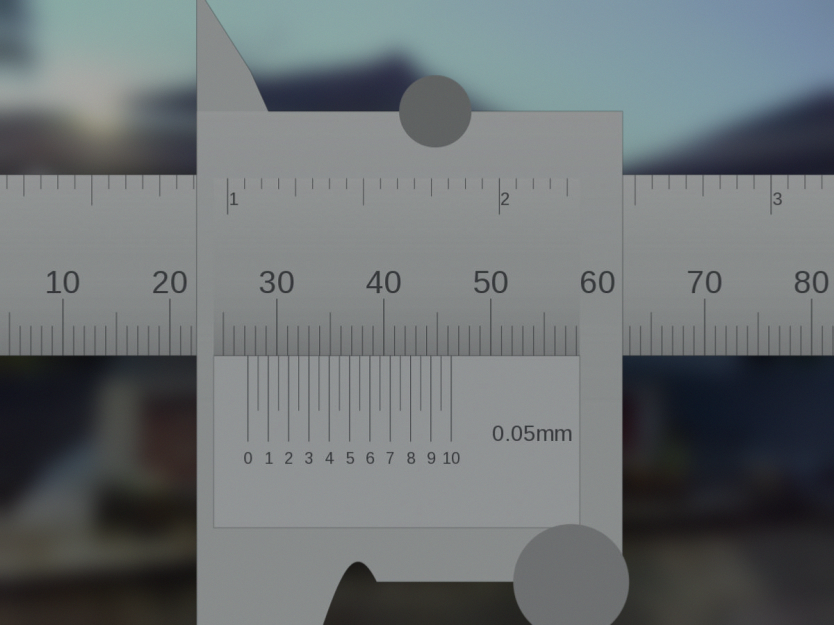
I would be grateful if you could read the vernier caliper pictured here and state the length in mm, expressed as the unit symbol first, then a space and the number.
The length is mm 27.3
